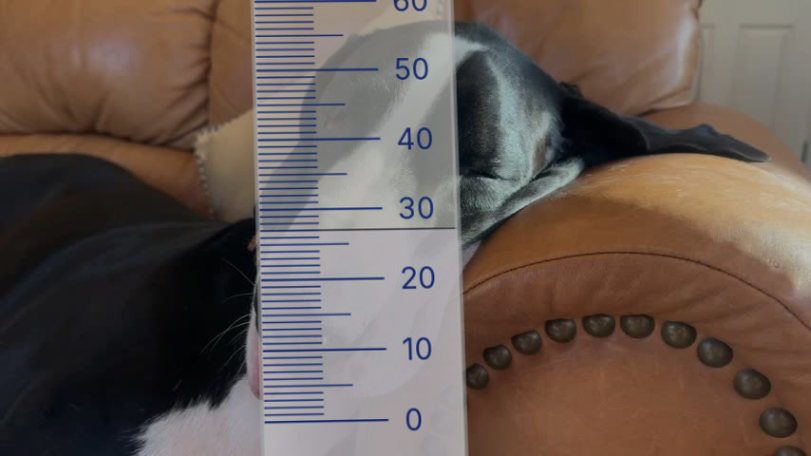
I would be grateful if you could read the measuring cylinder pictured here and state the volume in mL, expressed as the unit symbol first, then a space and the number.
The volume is mL 27
